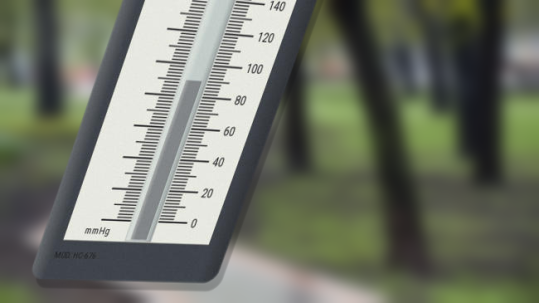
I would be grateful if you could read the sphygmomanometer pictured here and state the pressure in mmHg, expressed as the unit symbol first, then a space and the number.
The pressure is mmHg 90
